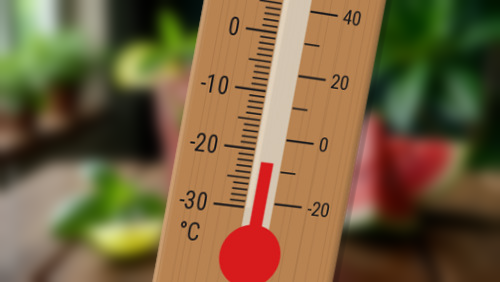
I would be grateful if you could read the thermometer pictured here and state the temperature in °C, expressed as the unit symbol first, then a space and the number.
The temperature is °C -22
